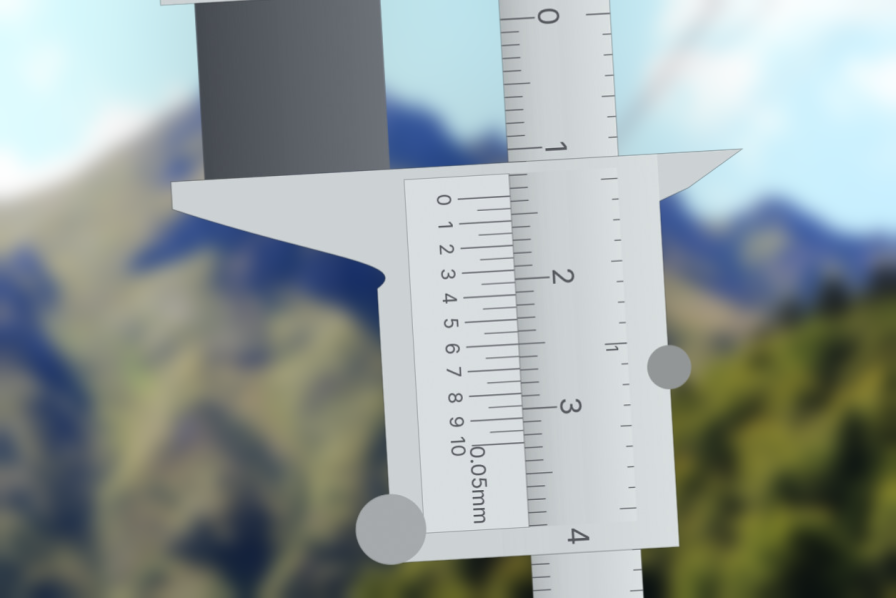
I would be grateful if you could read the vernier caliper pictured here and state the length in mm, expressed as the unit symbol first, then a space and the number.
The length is mm 13.6
